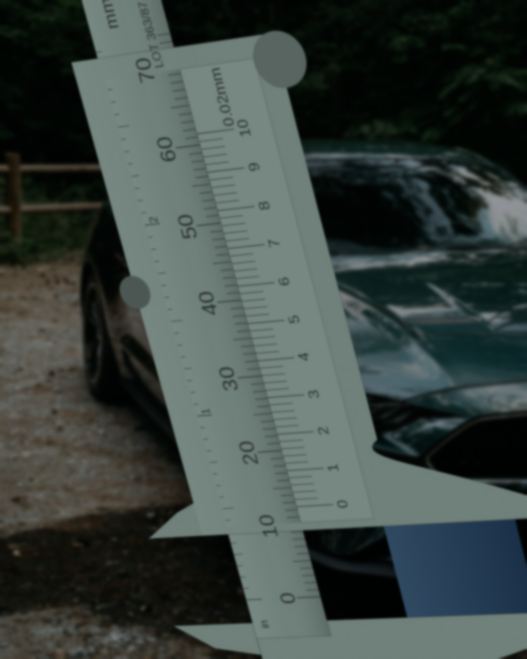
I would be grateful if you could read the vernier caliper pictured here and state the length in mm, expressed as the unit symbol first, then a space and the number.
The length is mm 12.4
